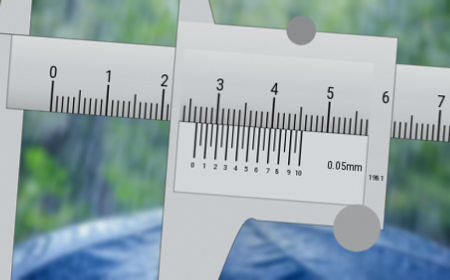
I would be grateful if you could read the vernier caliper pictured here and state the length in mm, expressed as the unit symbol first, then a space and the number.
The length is mm 26.4
